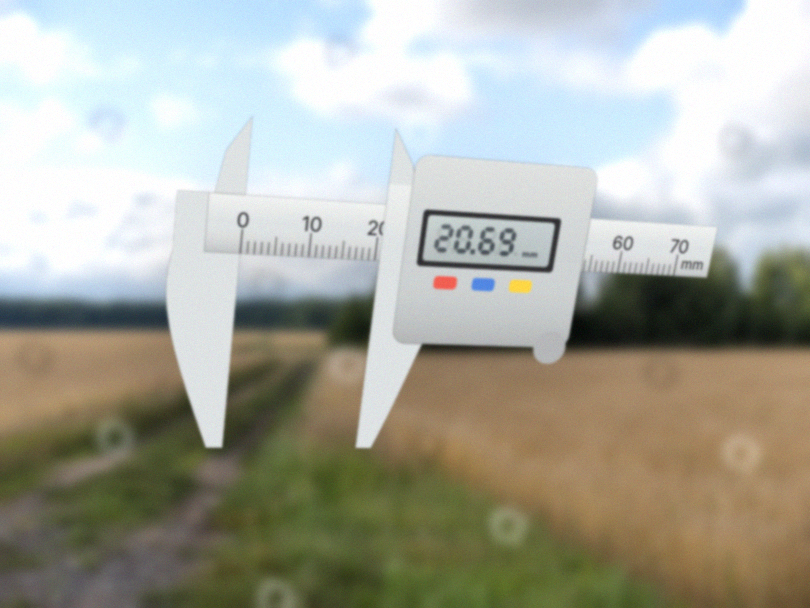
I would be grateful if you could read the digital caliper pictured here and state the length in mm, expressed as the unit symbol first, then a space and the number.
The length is mm 20.69
